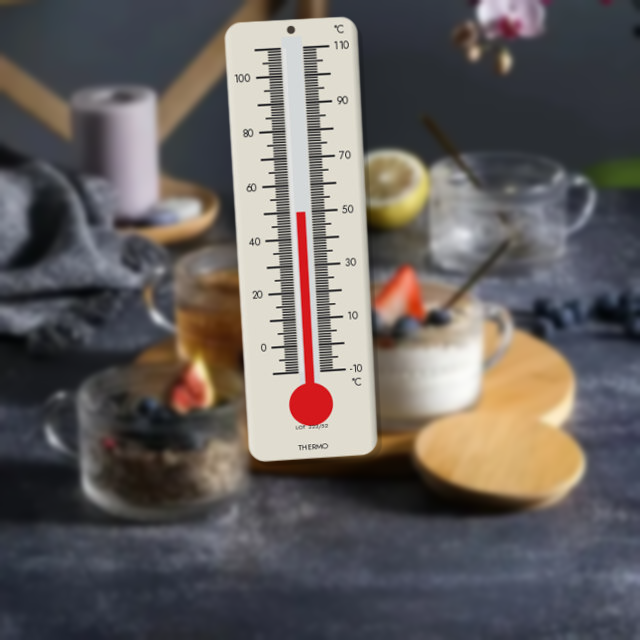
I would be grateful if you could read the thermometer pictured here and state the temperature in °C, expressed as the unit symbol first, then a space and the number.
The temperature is °C 50
